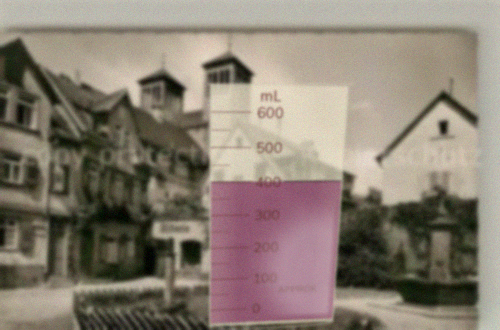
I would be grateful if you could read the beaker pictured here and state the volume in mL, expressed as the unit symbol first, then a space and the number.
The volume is mL 400
